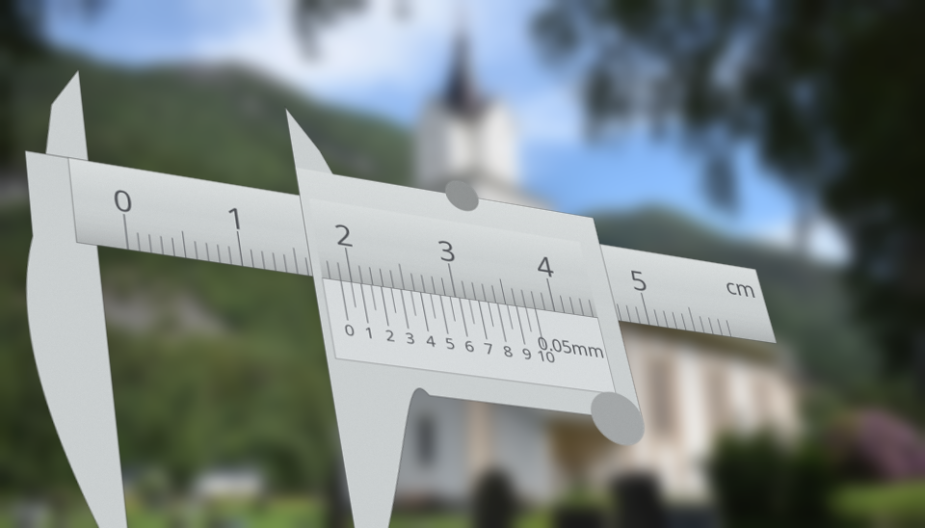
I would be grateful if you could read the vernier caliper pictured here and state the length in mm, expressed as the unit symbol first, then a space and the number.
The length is mm 19.0
